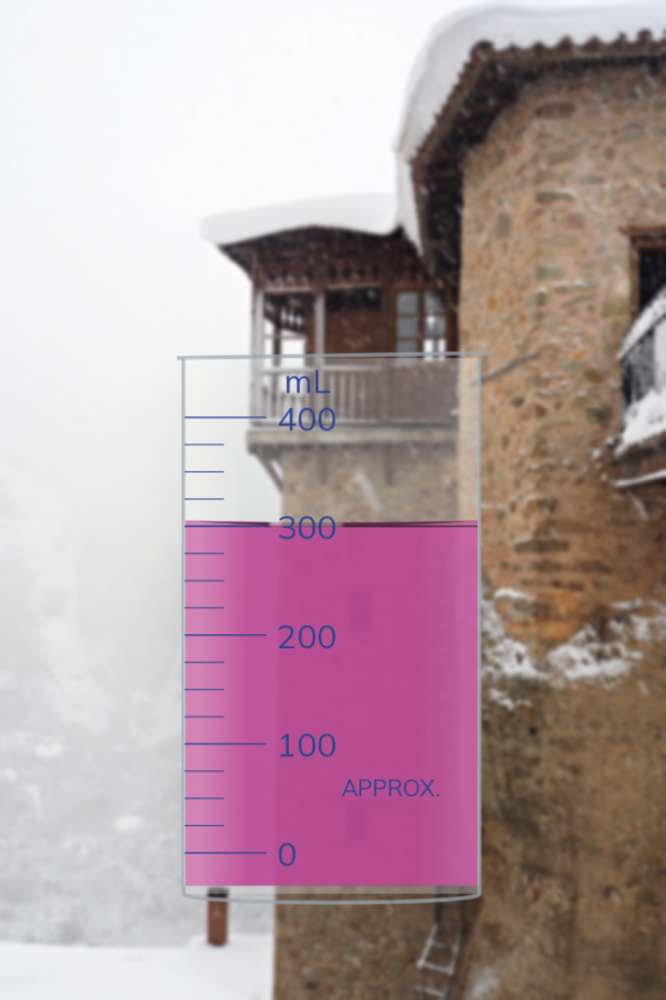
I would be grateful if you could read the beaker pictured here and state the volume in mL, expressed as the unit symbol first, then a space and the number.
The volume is mL 300
